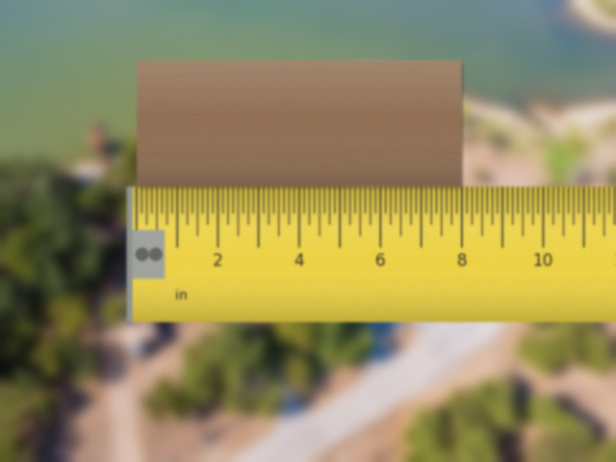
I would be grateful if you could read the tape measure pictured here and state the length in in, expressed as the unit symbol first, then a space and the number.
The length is in 8
